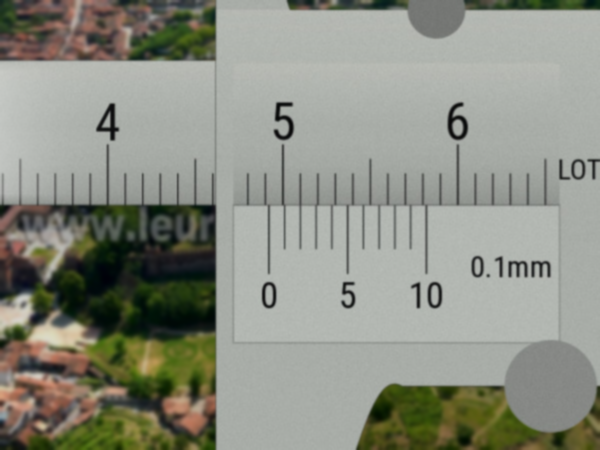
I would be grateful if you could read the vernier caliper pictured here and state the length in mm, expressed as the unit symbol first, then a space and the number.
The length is mm 49.2
